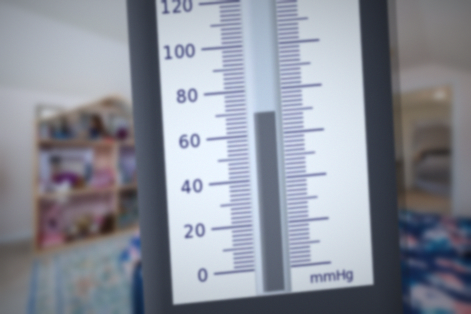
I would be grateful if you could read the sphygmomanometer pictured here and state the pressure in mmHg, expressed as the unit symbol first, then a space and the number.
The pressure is mmHg 70
